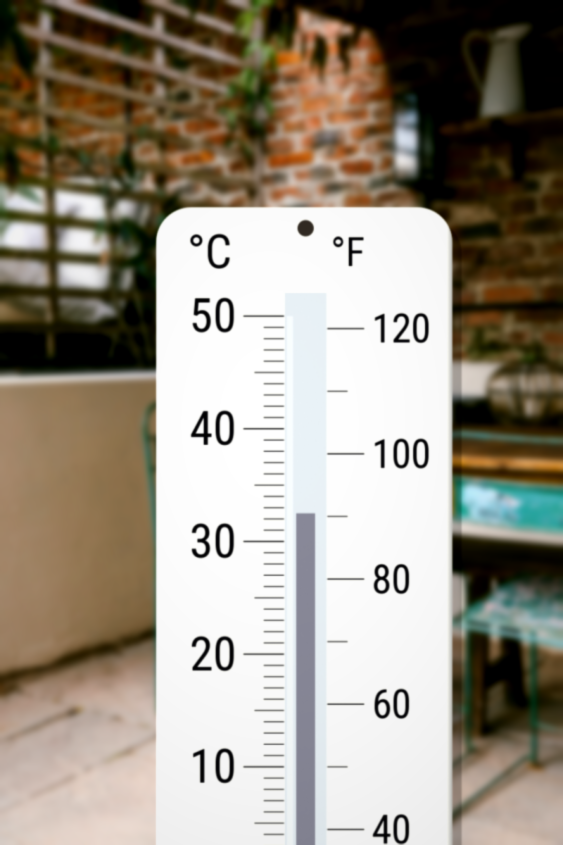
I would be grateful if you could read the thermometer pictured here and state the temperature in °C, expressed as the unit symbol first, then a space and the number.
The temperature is °C 32.5
